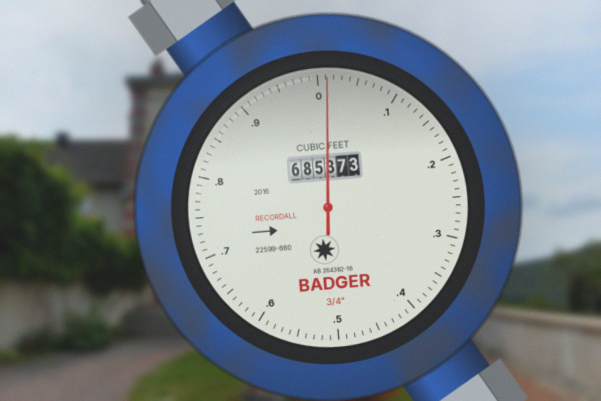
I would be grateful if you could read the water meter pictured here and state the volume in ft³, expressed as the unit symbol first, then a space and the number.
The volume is ft³ 685373.01
